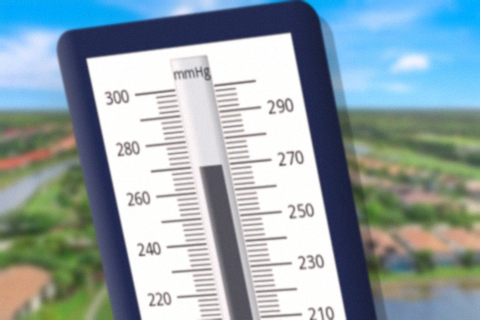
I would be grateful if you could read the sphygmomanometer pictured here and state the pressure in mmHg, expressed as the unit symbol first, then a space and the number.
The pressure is mmHg 270
